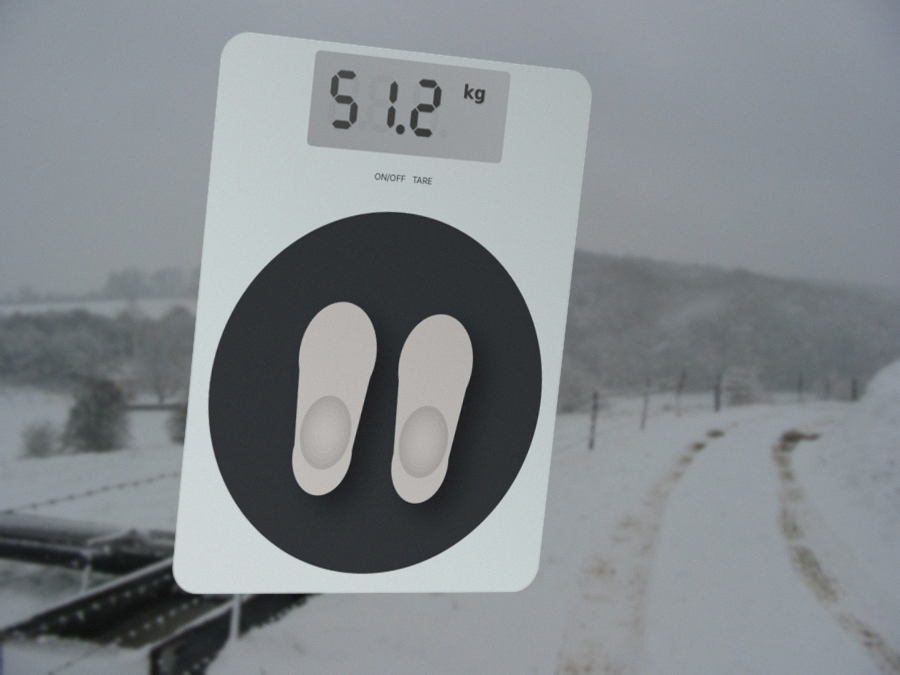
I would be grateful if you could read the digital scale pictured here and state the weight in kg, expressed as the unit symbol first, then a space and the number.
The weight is kg 51.2
